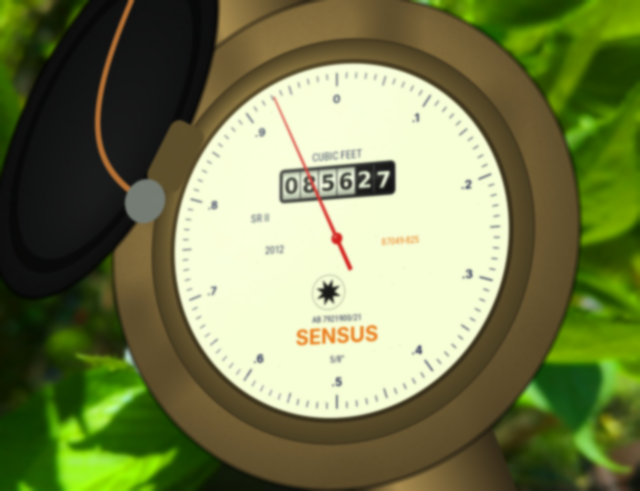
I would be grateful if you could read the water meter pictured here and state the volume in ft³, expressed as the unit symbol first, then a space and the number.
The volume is ft³ 85626.93
